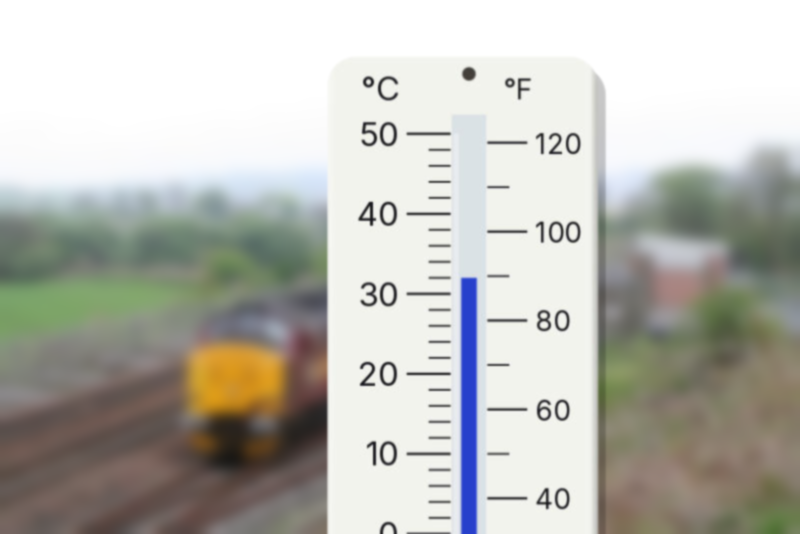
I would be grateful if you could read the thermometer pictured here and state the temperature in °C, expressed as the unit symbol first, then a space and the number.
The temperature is °C 32
